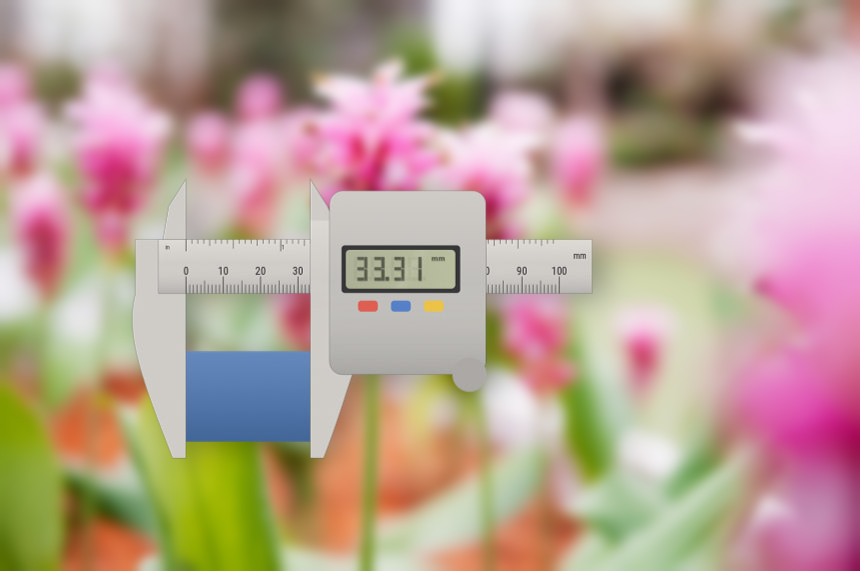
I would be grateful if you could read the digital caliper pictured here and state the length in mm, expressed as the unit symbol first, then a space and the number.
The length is mm 33.31
